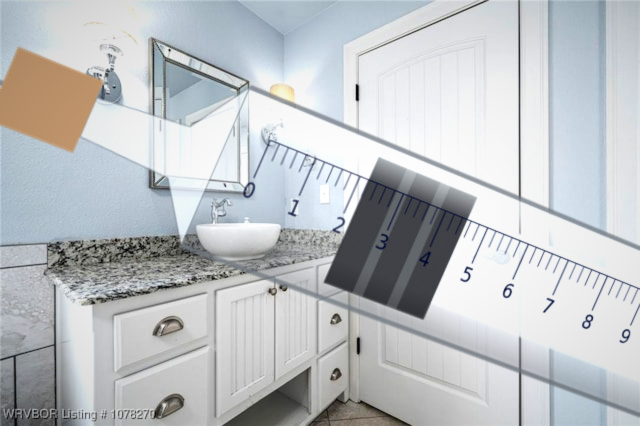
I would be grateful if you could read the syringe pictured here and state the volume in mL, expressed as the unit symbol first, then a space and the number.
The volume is mL 2.2
